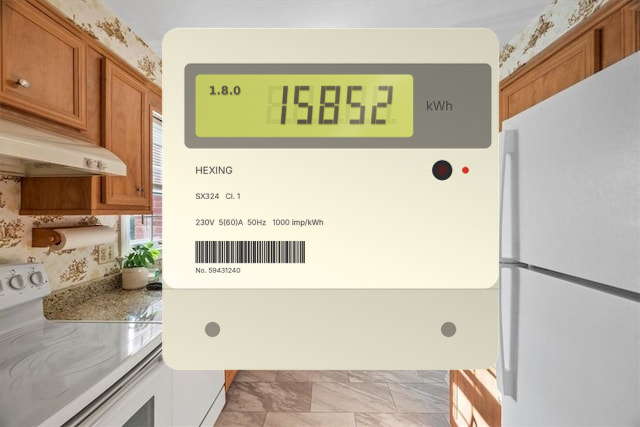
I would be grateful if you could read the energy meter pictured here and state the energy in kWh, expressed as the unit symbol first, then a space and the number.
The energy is kWh 15852
